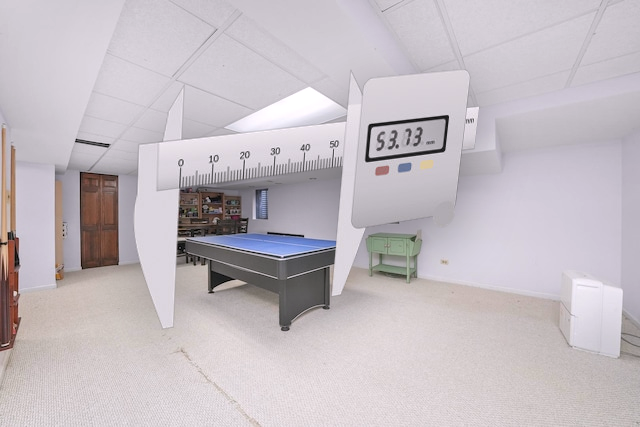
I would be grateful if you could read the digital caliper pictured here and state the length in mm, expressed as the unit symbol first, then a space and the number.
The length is mm 53.73
